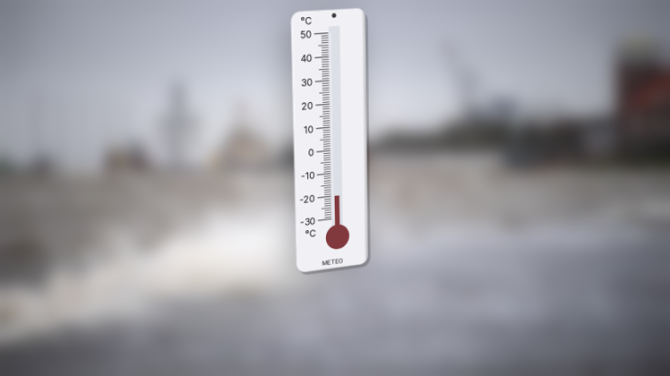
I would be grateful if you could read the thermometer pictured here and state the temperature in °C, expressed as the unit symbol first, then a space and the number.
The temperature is °C -20
